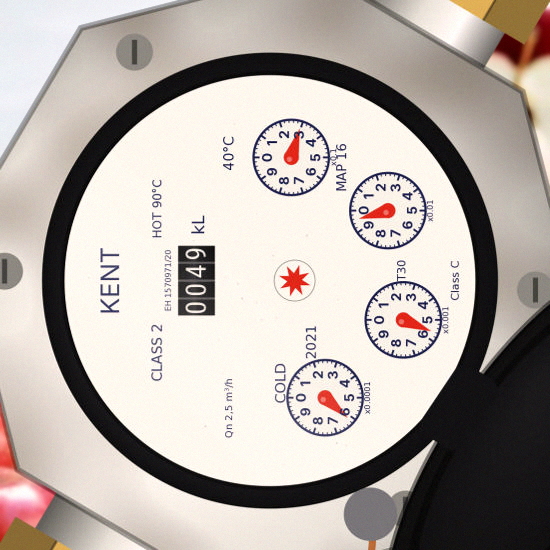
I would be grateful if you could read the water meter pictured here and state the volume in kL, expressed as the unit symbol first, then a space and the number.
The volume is kL 49.2956
